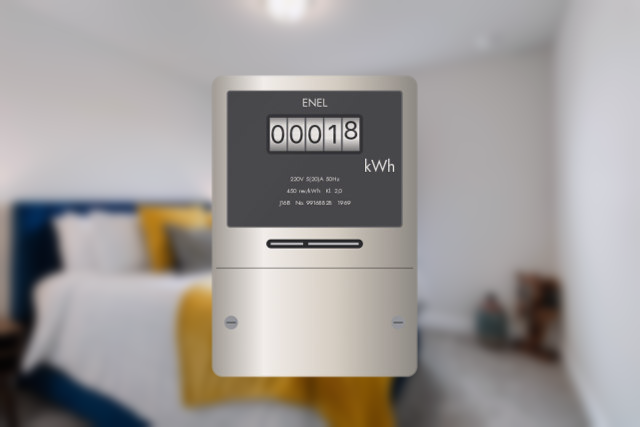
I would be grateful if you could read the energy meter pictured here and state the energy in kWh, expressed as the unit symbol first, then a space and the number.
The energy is kWh 18
